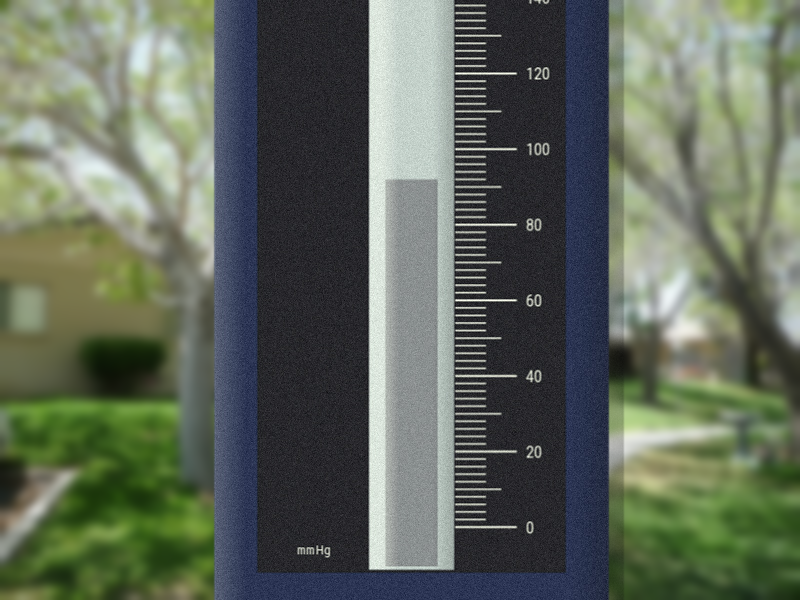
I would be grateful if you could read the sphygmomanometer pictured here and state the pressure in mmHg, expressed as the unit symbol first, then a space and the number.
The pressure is mmHg 92
